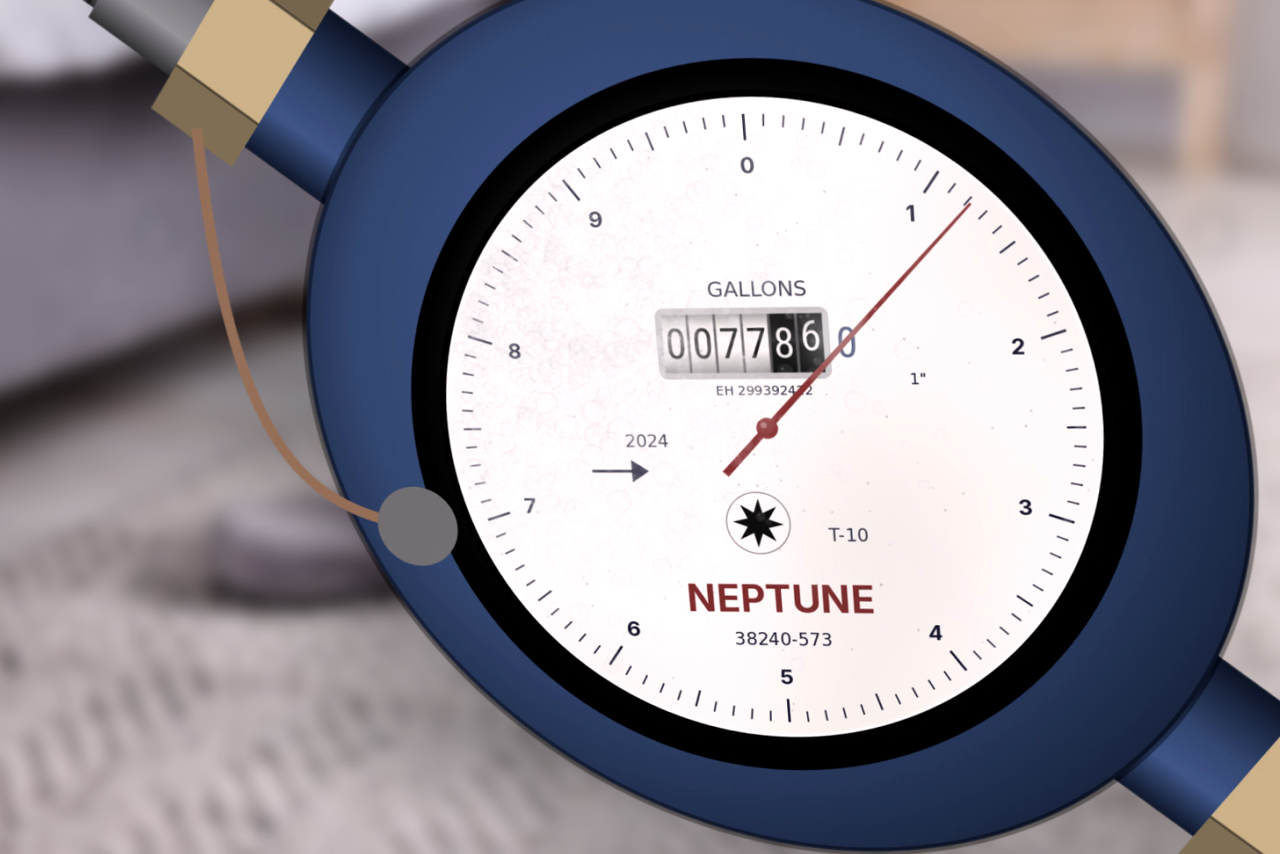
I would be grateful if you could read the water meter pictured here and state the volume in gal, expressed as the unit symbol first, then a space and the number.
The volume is gal 77861.2
